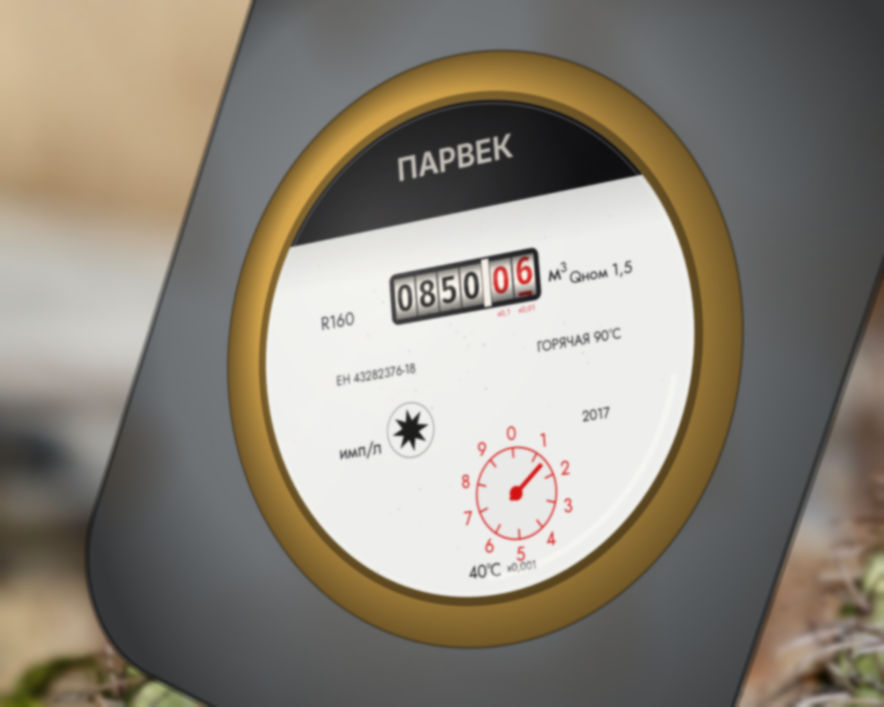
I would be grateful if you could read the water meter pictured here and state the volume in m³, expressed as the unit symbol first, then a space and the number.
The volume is m³ 850.061
